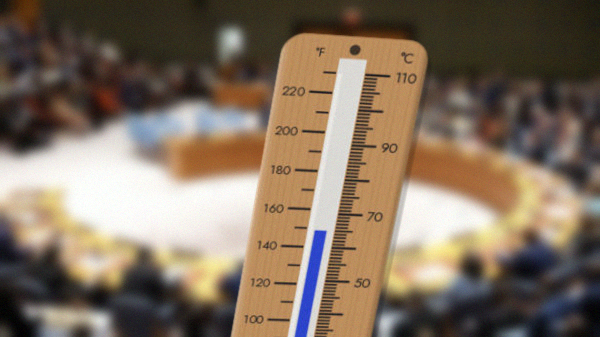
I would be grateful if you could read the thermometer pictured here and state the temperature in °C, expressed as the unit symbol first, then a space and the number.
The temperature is °C 65
